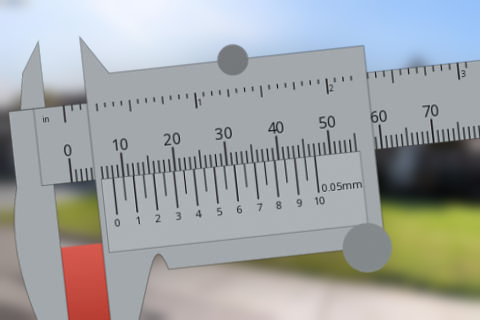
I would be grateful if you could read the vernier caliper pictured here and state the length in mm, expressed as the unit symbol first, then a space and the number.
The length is mm 8.0
